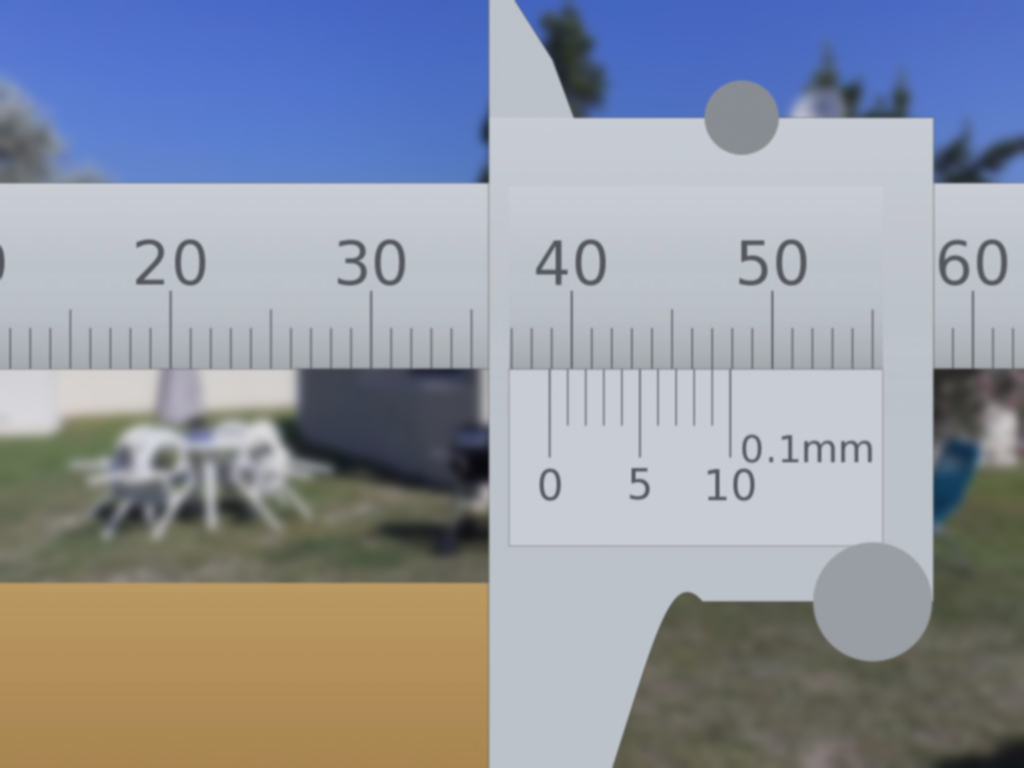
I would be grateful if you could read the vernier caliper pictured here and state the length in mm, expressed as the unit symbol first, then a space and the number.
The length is mm 38.9
